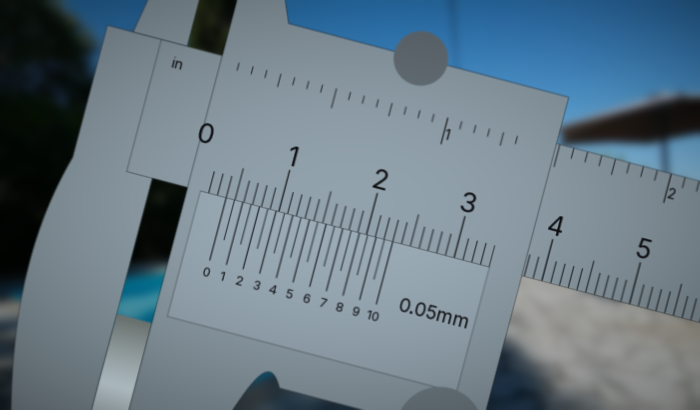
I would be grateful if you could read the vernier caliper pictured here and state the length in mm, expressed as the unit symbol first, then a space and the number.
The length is mm 4.0
